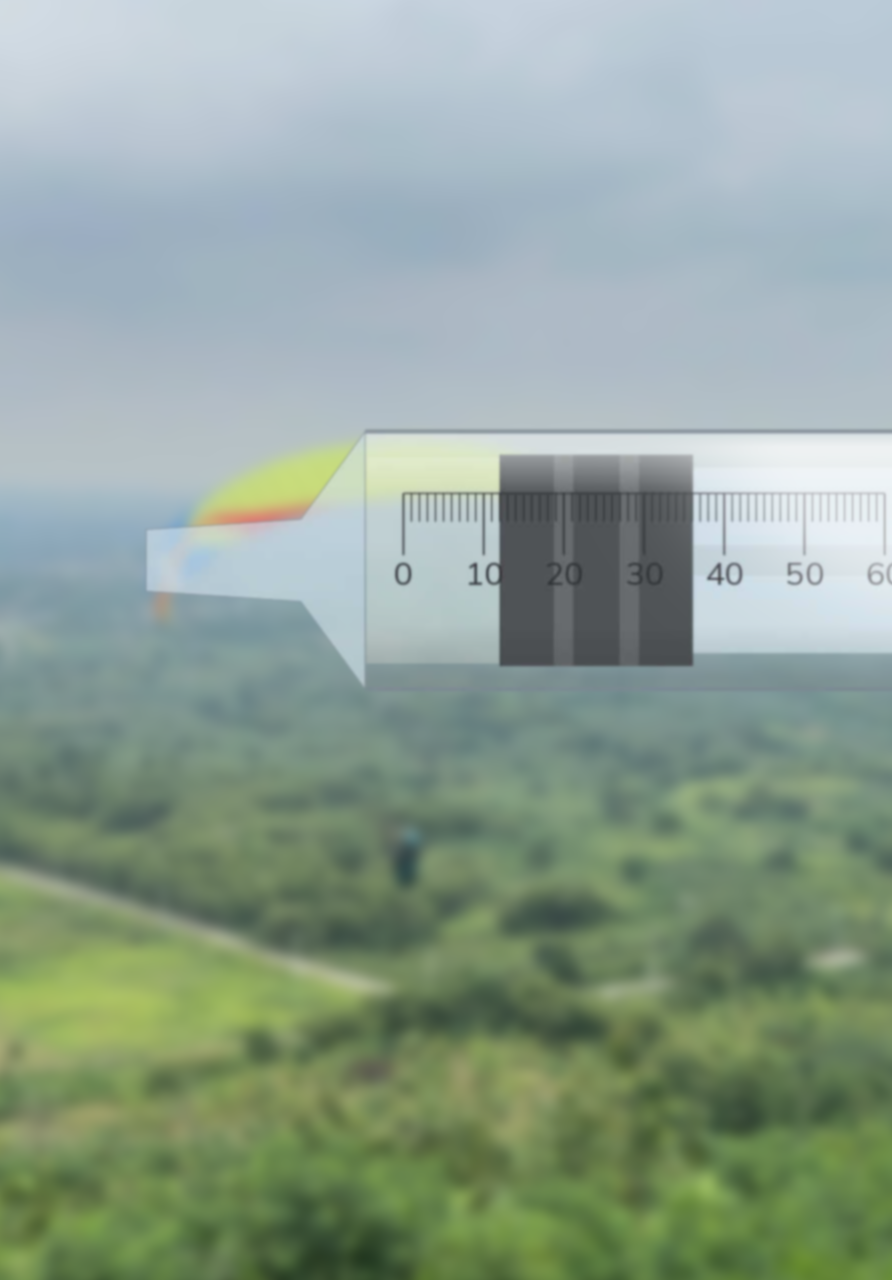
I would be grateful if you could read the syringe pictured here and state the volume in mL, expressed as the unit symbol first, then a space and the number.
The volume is mL 12
